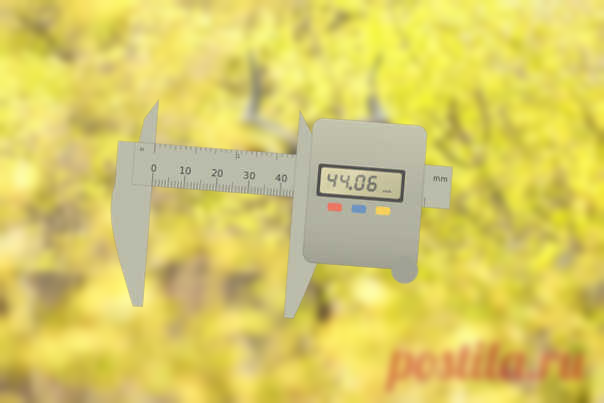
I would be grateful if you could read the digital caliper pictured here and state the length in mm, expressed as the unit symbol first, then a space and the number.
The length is mm 44.06
